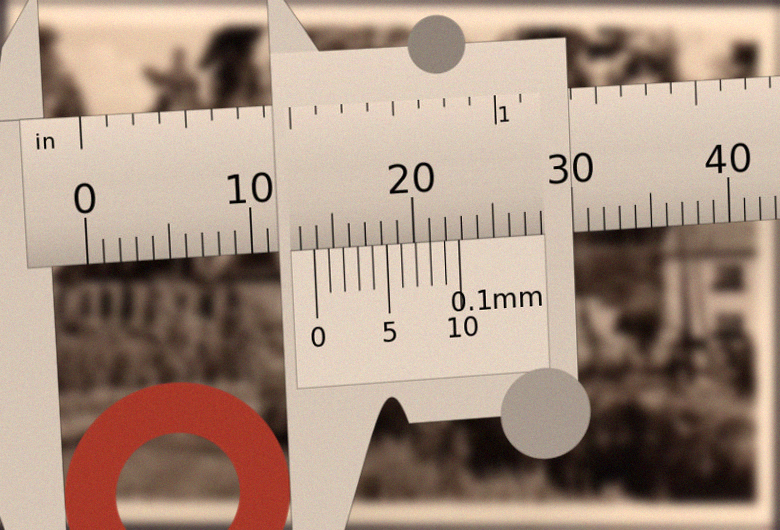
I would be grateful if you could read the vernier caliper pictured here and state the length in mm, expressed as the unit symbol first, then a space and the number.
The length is mm 13.8
